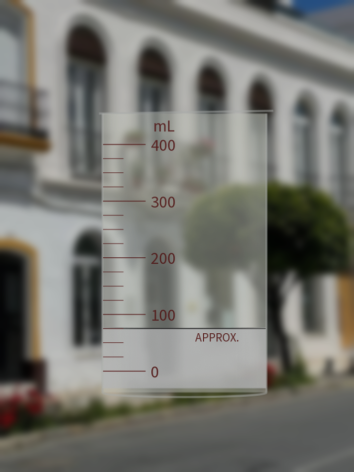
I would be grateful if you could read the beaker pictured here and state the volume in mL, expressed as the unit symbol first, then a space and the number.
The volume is mL 75
